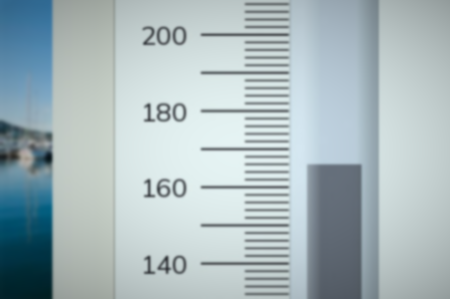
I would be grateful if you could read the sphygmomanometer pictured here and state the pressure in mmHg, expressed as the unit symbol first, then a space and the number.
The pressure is mmHg 166
